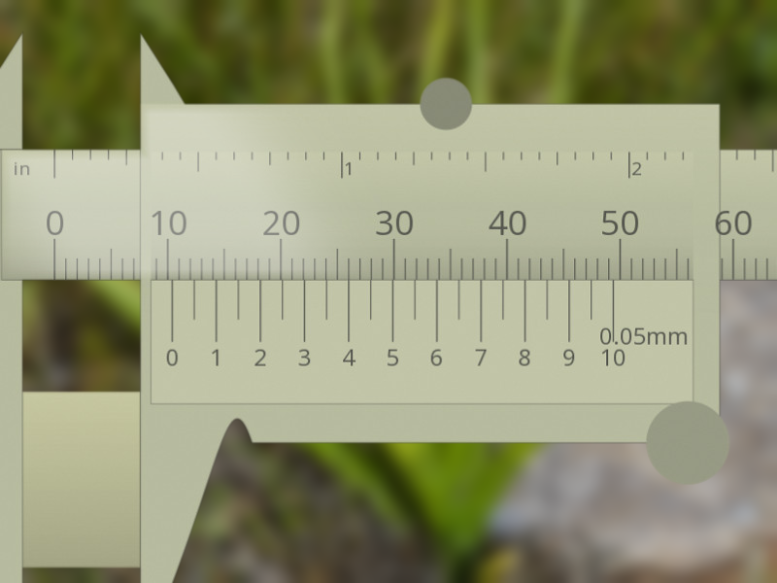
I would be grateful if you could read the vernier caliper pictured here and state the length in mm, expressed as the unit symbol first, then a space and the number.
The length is mm 10.4
